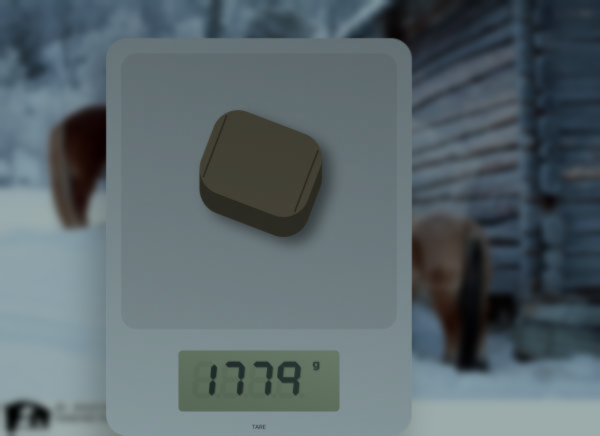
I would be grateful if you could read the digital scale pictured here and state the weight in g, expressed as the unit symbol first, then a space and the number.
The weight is g 1779
